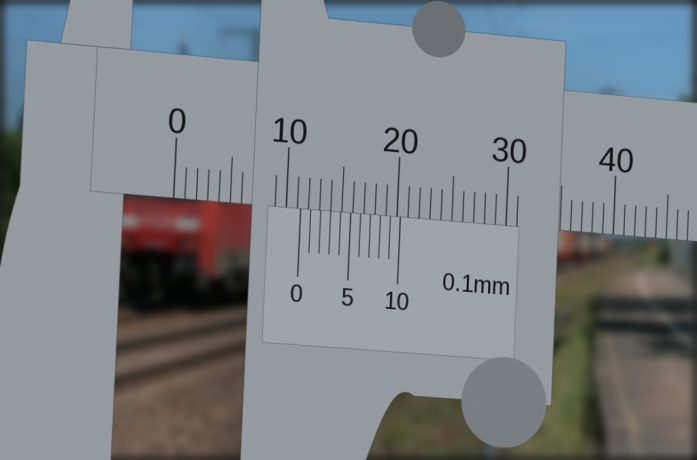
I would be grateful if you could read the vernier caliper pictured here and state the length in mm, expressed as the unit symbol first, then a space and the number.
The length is mm 11.3
